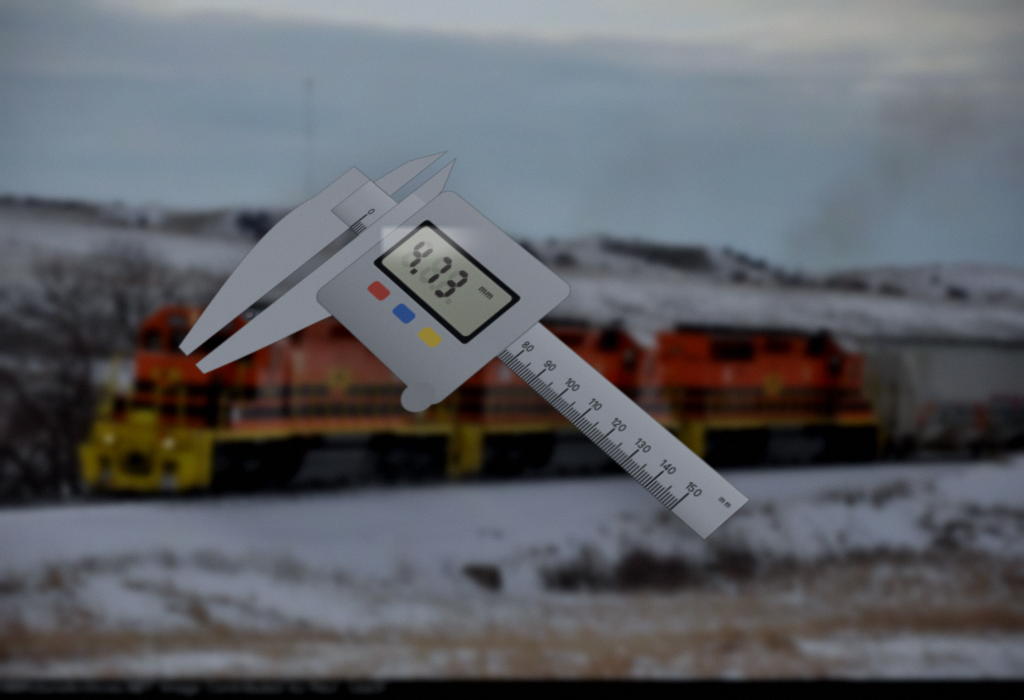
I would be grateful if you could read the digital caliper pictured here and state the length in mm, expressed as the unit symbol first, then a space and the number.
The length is mm 4.73
